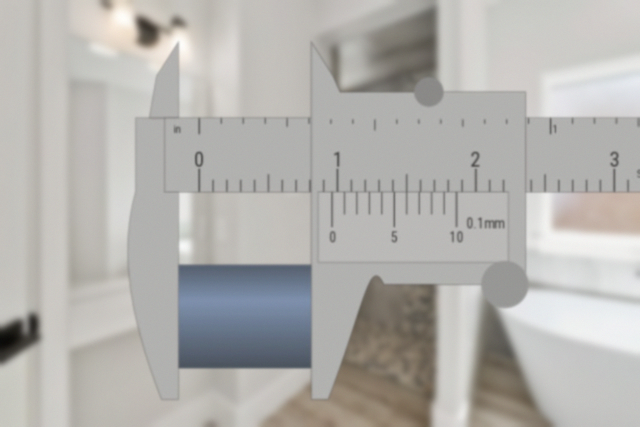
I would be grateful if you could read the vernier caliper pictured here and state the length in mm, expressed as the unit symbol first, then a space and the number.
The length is mm 9.6
